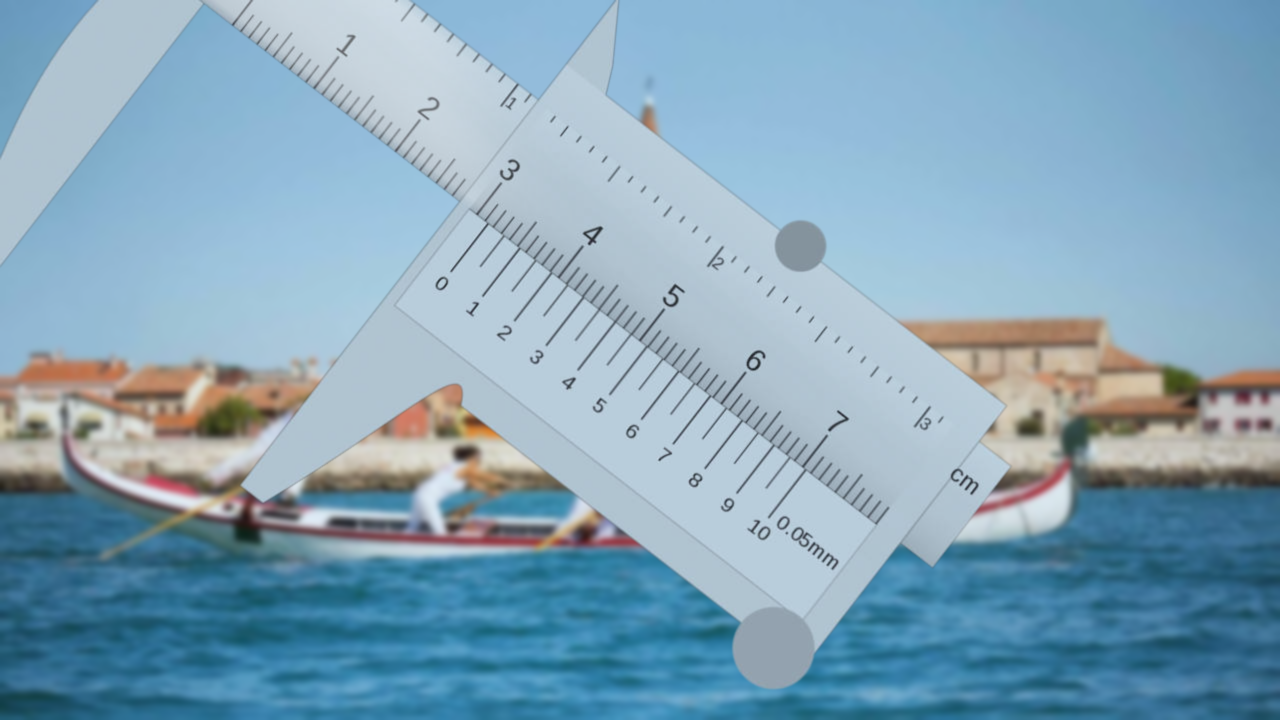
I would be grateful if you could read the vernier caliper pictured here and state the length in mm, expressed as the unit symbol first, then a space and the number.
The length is mm 31.4
